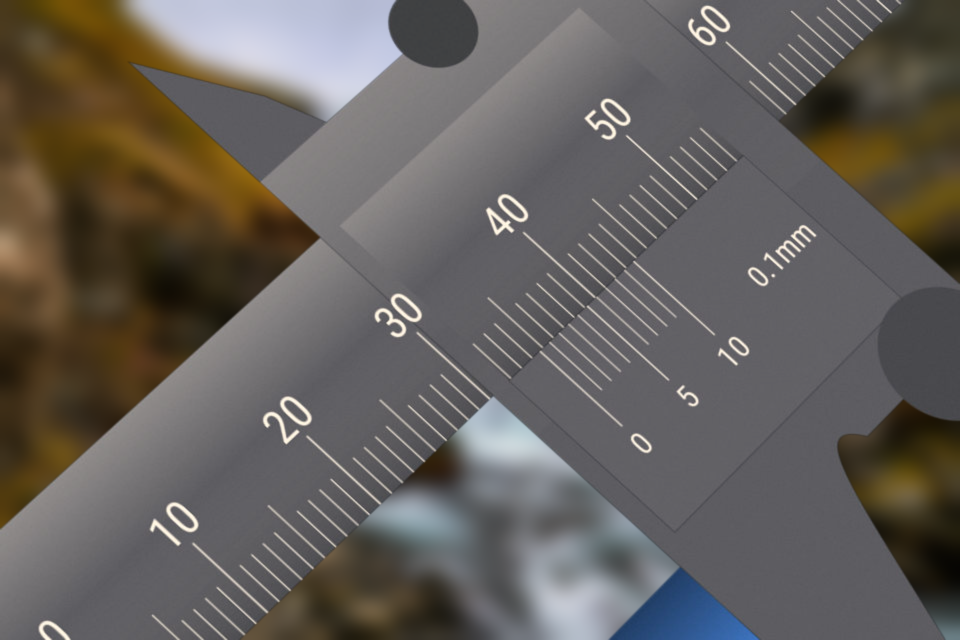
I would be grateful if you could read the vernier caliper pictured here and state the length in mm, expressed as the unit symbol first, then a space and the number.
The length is mm 34.7
